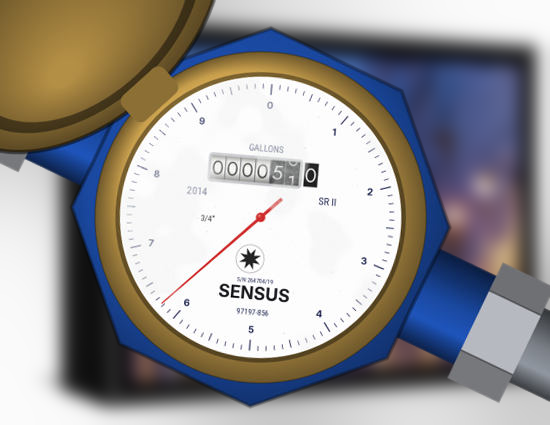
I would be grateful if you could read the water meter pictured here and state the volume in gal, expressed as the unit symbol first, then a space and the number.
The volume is gal 506.2
